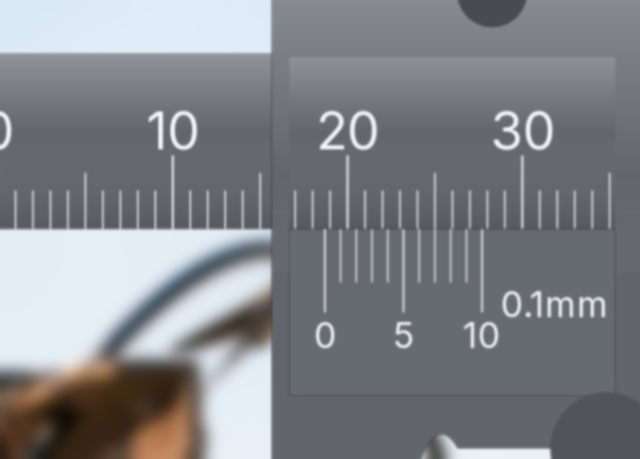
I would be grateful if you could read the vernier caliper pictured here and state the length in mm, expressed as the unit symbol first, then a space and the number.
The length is mm 18.7
